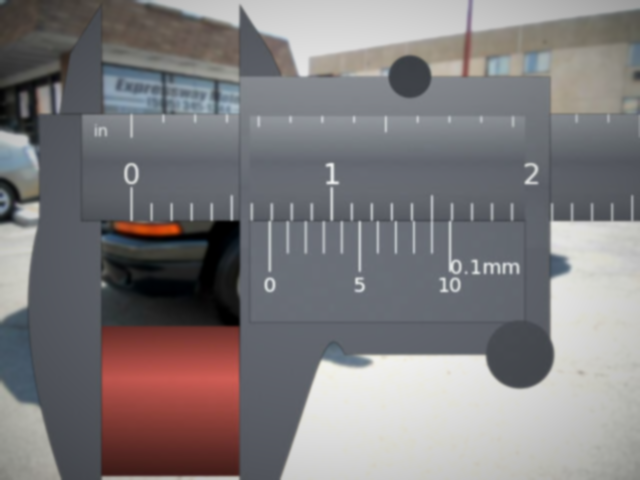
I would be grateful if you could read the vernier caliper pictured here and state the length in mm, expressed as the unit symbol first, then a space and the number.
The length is mm 6.9
